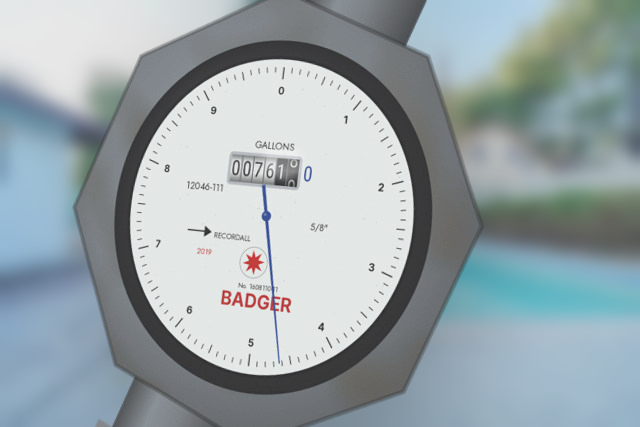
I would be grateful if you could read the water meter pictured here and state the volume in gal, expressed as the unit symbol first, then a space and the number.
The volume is gal 76184.6
